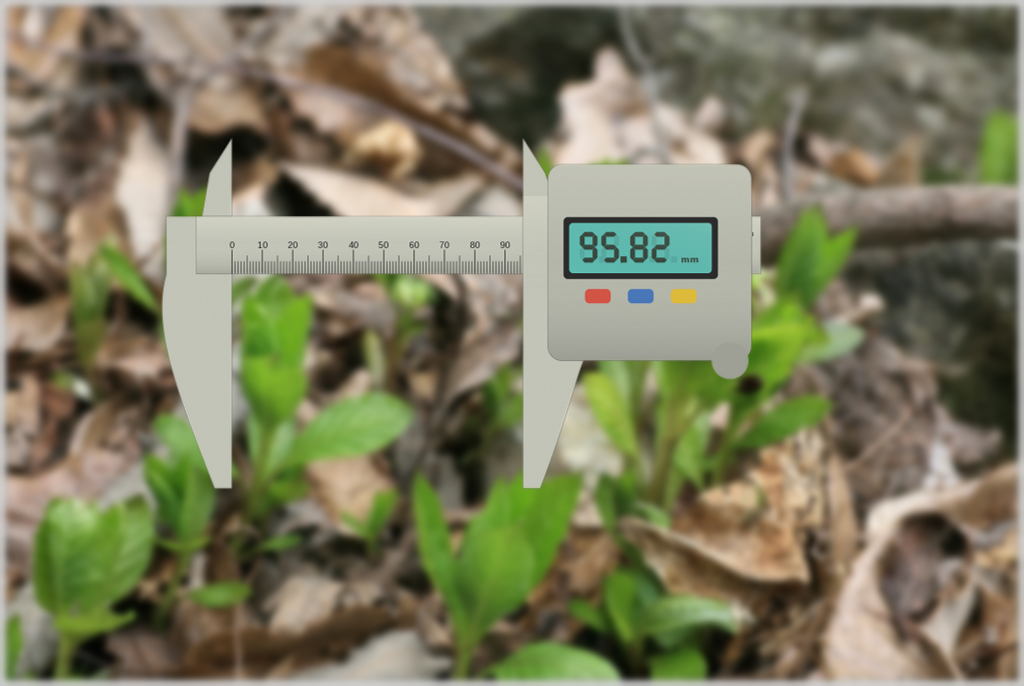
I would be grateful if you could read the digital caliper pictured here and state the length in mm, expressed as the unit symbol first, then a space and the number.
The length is mm 95.82
